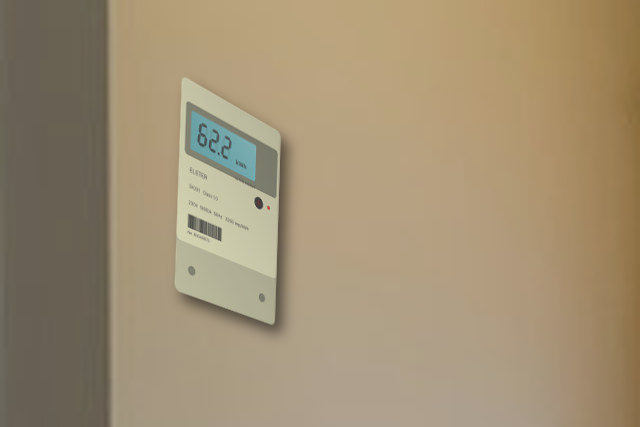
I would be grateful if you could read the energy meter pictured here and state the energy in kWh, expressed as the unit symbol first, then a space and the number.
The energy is kWh 62.2
